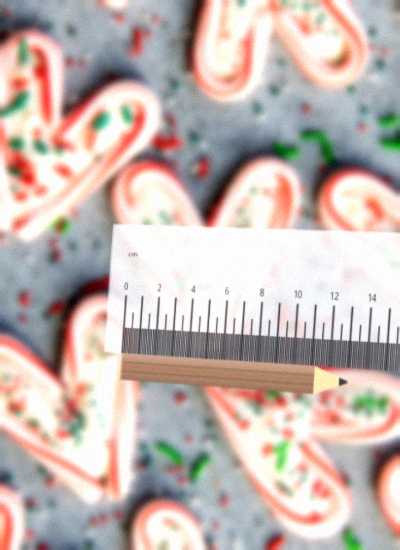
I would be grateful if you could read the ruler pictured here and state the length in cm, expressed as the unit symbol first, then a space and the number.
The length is cm 13
